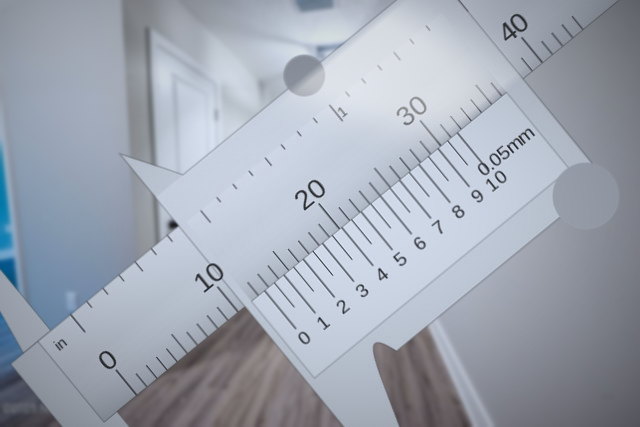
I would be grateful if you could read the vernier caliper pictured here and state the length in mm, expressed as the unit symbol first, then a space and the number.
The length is mm 12.6
